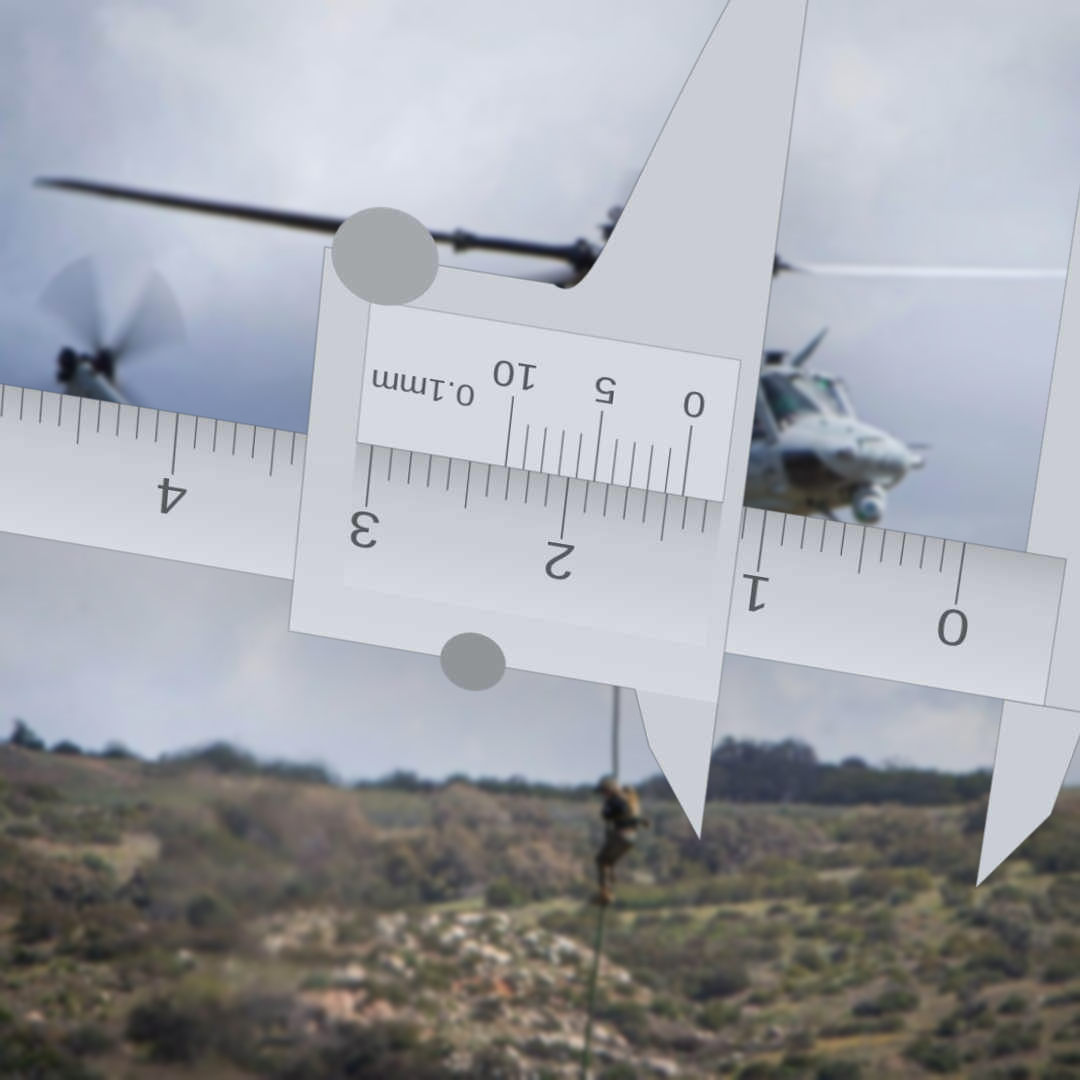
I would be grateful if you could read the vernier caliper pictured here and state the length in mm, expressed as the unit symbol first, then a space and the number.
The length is mm 14.2
